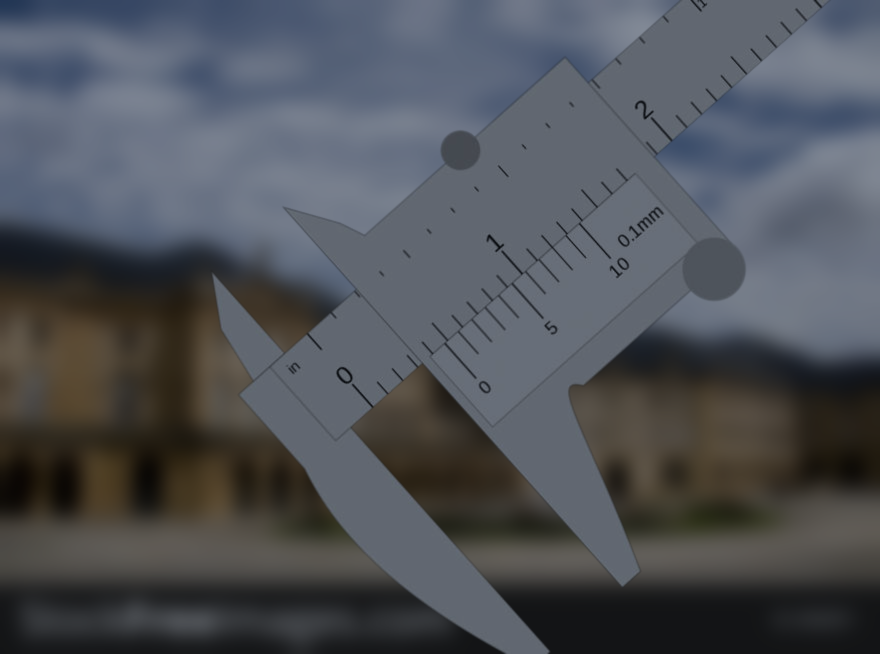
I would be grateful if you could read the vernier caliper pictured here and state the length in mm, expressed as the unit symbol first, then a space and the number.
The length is mm 4.8
